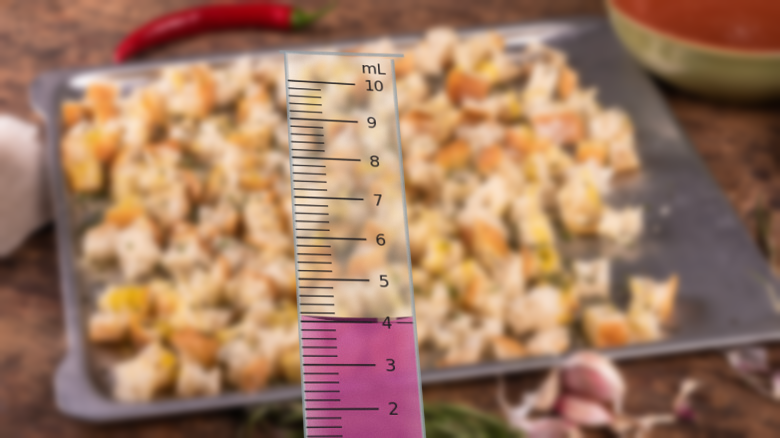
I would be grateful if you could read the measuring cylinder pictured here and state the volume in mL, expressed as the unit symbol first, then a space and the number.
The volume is mL 4
